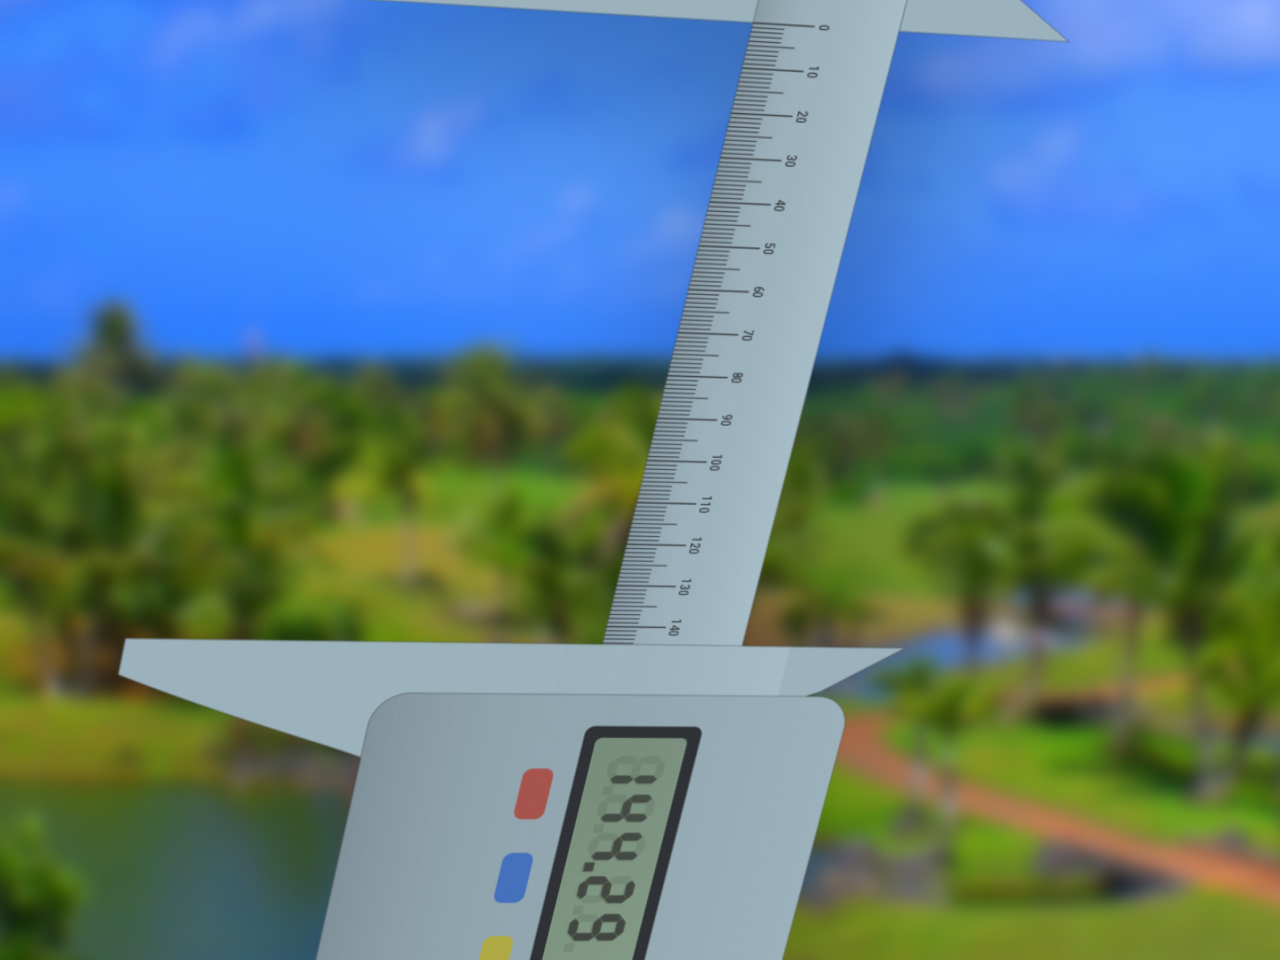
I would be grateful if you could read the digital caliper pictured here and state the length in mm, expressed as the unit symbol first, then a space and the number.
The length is mm 144.29
